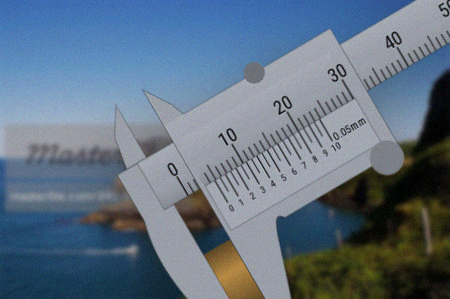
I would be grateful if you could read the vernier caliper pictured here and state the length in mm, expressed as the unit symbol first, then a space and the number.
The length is mm 4.8
